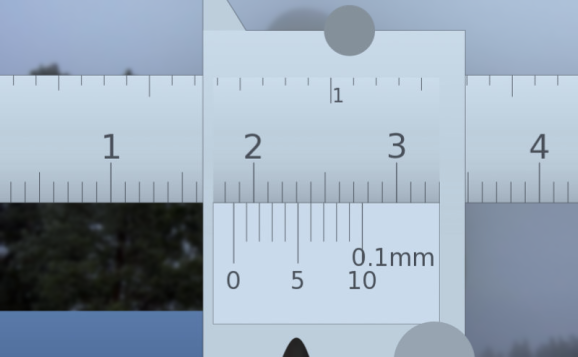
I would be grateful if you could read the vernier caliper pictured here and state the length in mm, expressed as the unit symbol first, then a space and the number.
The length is mm 18.6
